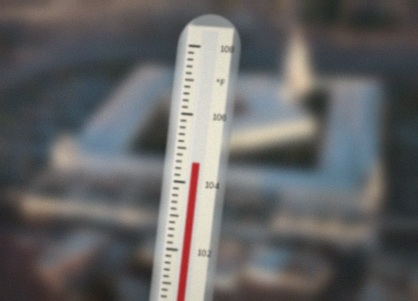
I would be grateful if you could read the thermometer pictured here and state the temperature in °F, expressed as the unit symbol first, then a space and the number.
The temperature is °F 104.6
